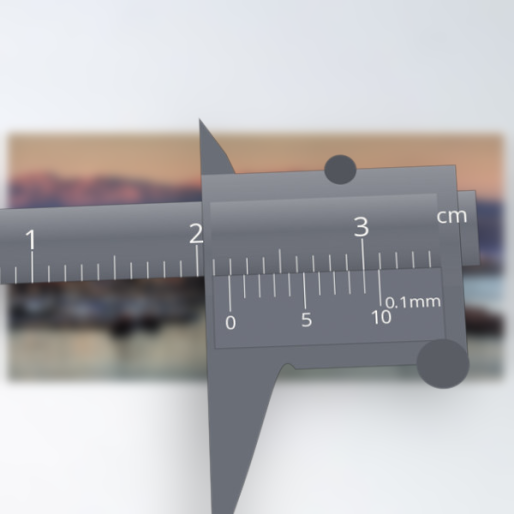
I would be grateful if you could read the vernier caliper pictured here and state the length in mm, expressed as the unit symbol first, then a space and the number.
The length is mm 21.9
